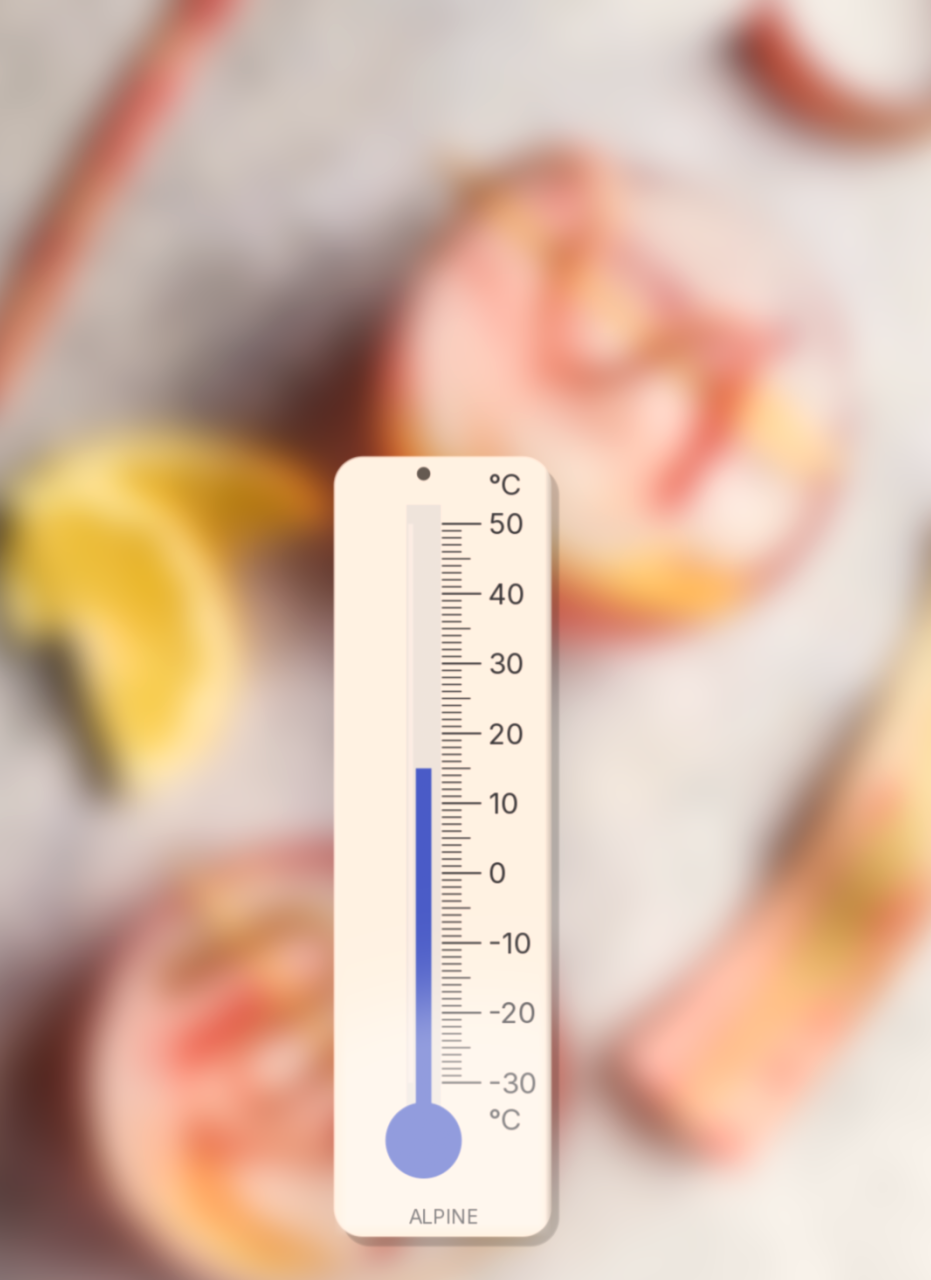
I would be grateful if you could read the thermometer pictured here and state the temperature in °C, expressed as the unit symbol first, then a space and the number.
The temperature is °C 15
